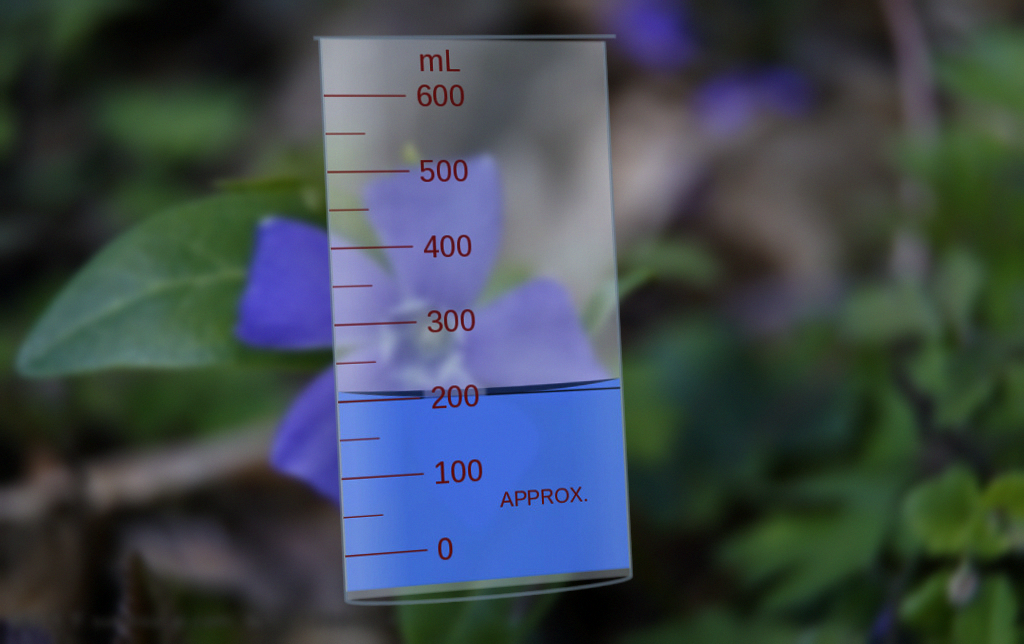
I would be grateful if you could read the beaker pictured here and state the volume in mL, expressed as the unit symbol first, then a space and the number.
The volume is mL 200
